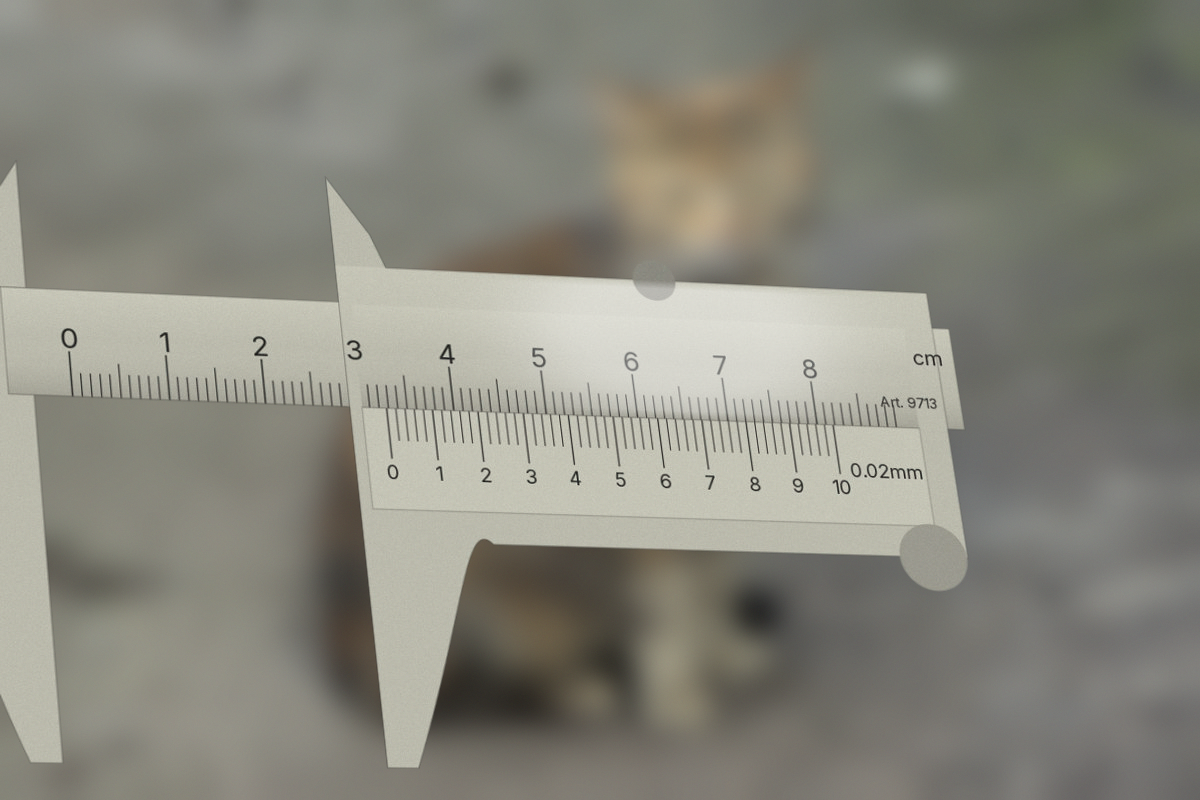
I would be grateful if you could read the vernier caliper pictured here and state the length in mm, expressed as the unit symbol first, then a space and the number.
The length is mm 32.8
